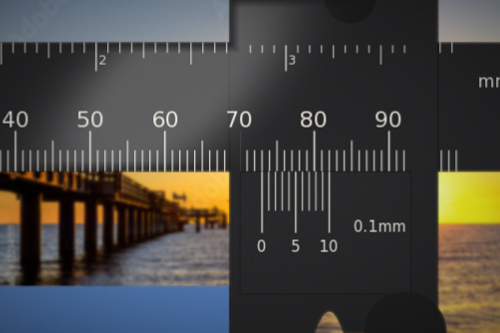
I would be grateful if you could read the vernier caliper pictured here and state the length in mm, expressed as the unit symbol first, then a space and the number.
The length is mm 73.0
